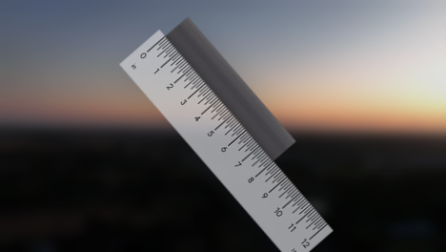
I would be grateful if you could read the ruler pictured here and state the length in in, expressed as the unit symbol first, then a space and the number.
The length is in 8
